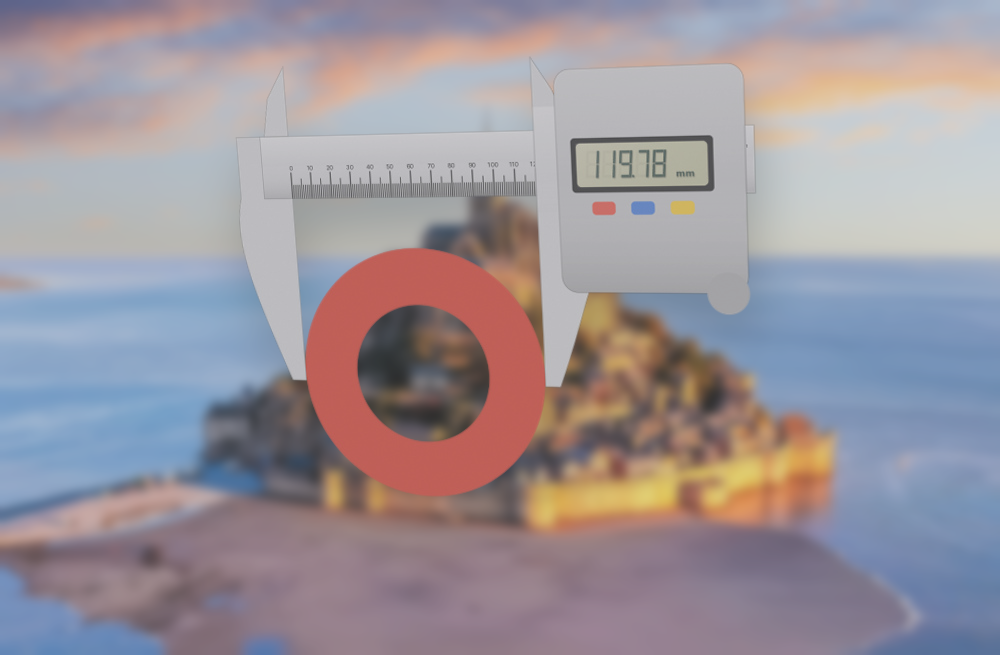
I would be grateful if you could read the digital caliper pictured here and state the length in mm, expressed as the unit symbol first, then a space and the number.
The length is mm 119.78
